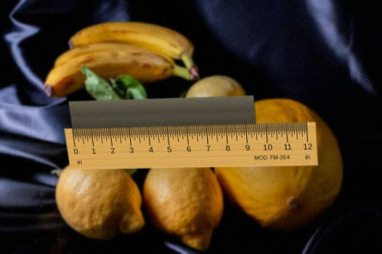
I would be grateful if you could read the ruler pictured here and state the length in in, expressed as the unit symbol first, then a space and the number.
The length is in 9.5
